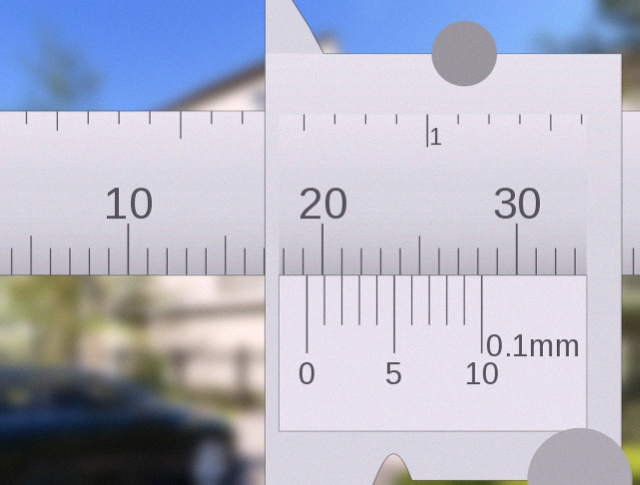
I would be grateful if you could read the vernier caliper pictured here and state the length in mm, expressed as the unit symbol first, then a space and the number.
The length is mm 19.2
